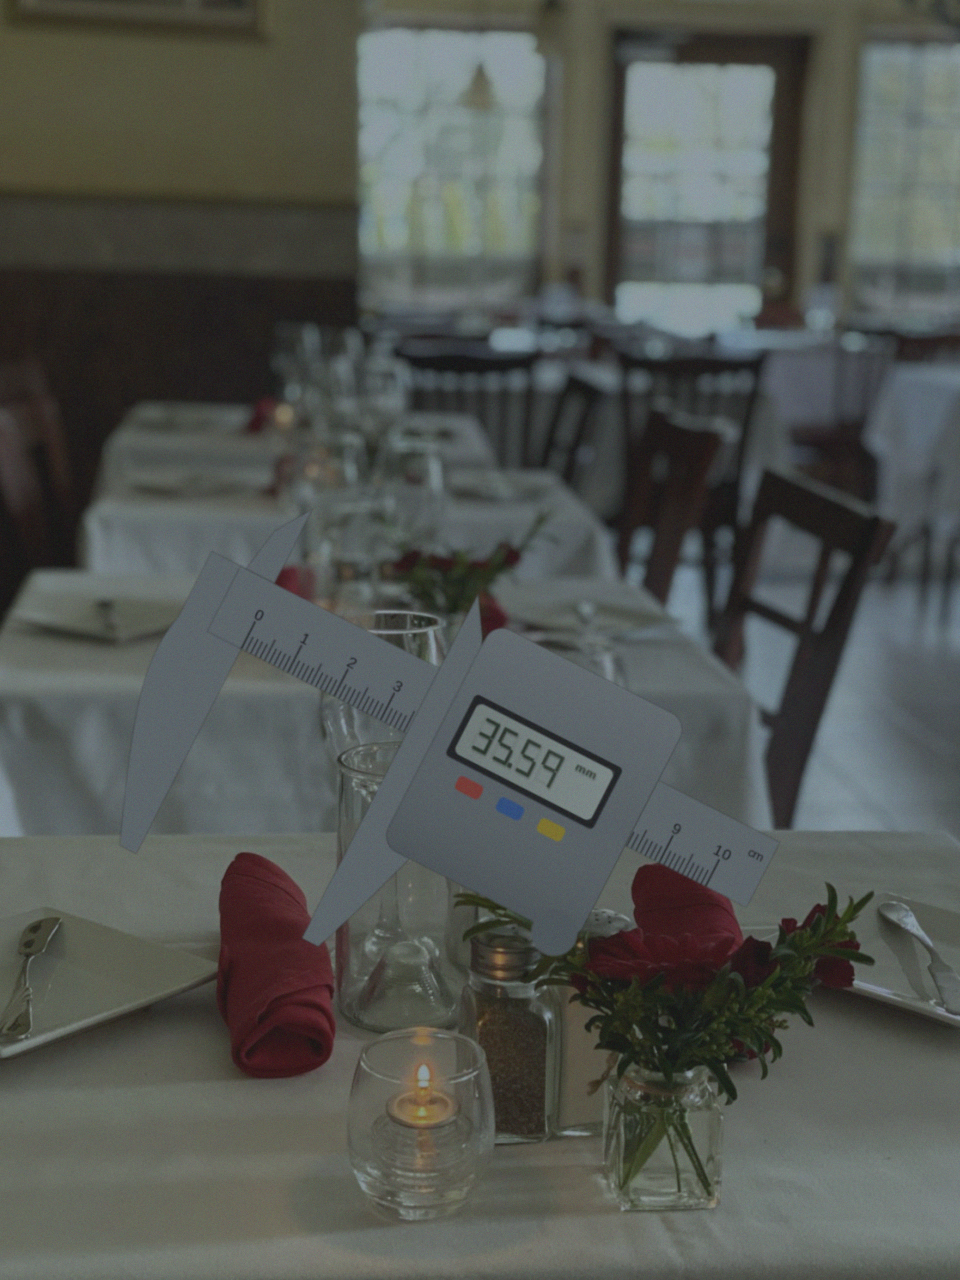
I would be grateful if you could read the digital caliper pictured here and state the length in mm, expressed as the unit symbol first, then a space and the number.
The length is mm 35.59
